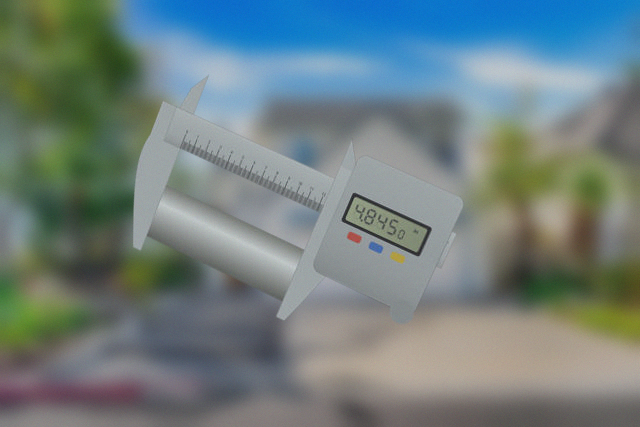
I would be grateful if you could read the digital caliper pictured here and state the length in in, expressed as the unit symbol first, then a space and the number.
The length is in 4.8450
